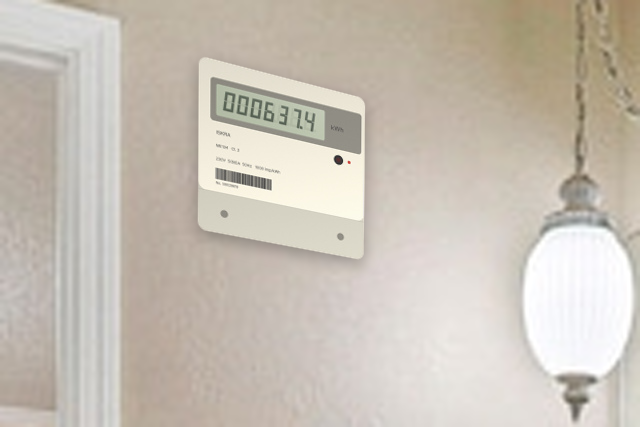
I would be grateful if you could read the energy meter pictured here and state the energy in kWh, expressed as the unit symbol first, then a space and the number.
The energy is kWh 637.4
